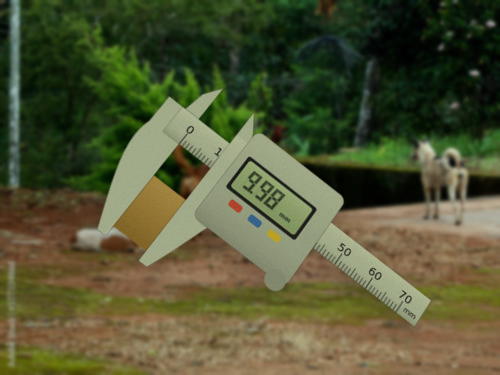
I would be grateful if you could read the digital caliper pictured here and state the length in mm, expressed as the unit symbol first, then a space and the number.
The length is mm 9.98
